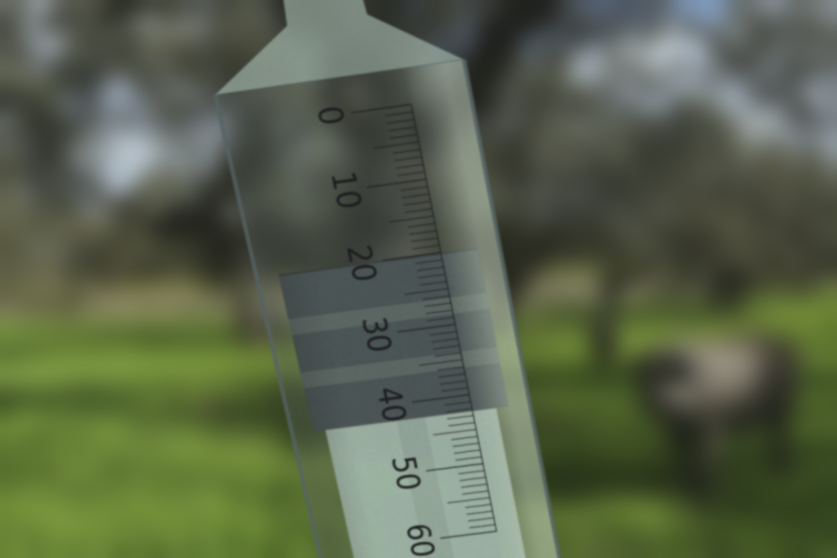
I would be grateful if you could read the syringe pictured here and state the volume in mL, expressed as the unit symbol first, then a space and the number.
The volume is mL 20
